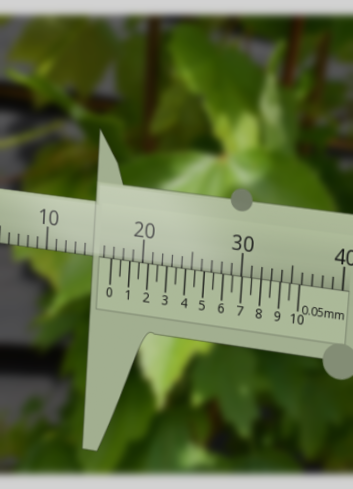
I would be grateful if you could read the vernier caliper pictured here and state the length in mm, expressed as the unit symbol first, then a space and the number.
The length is mm 16.8
